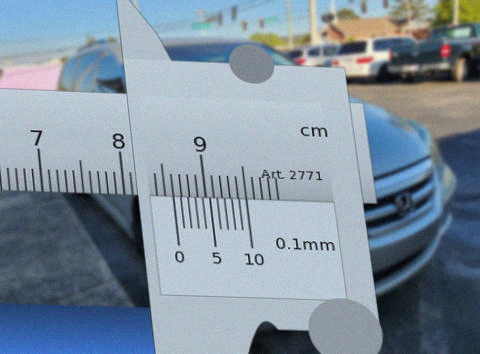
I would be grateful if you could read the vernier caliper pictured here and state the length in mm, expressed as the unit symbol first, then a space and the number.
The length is mm 86.0
